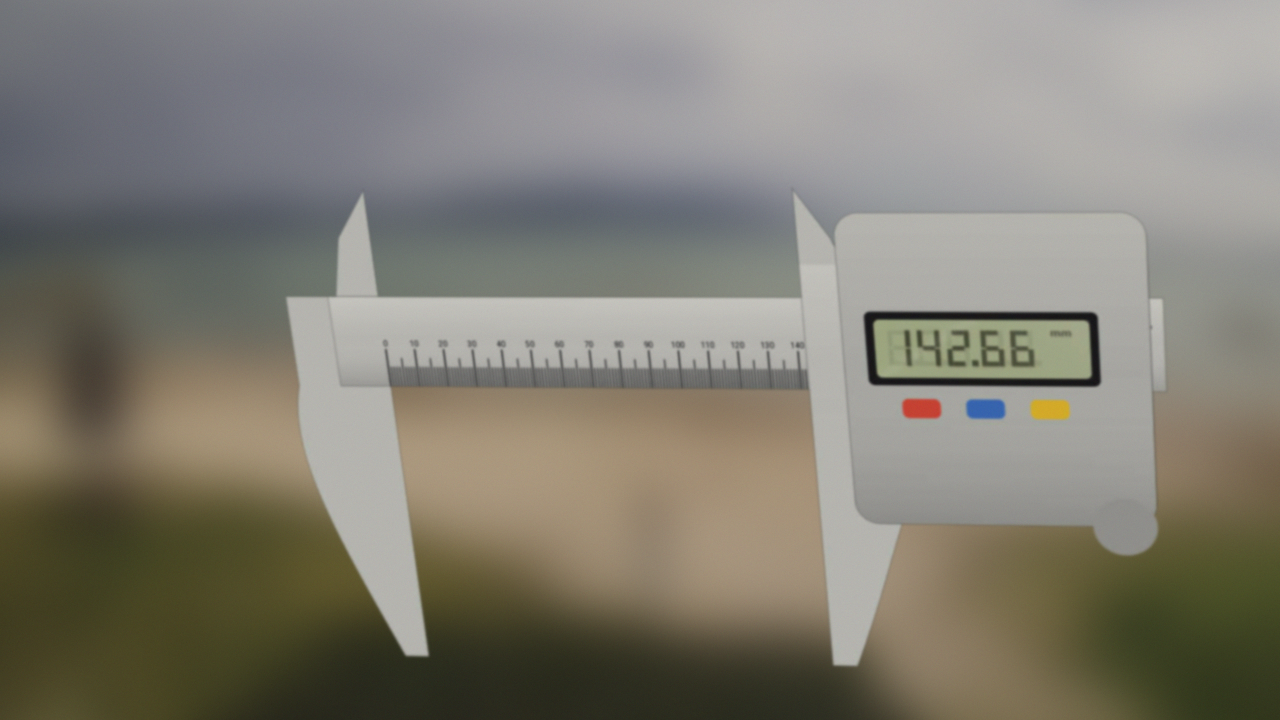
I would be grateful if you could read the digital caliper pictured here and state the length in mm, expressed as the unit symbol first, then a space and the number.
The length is mm 142.66
